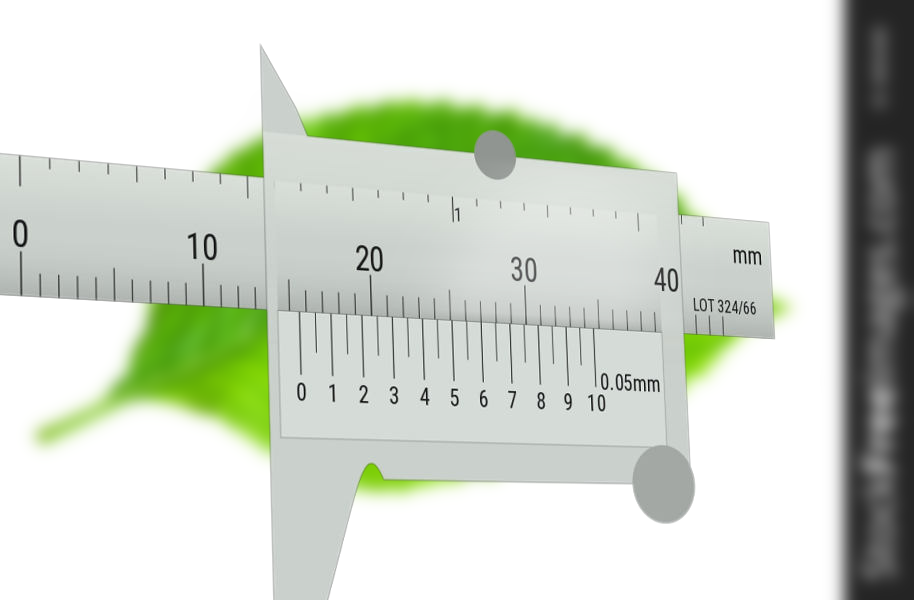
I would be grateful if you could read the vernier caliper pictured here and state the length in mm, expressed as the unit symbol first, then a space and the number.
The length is mm 15.6
